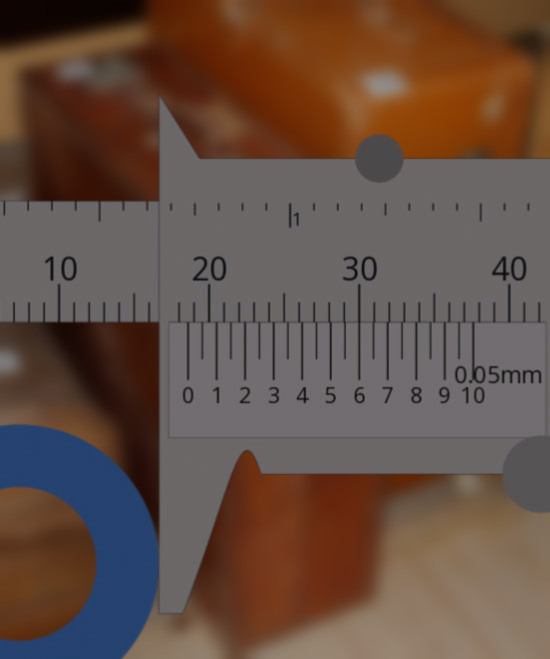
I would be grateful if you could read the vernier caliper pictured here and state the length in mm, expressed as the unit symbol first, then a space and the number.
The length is mm 18.6
